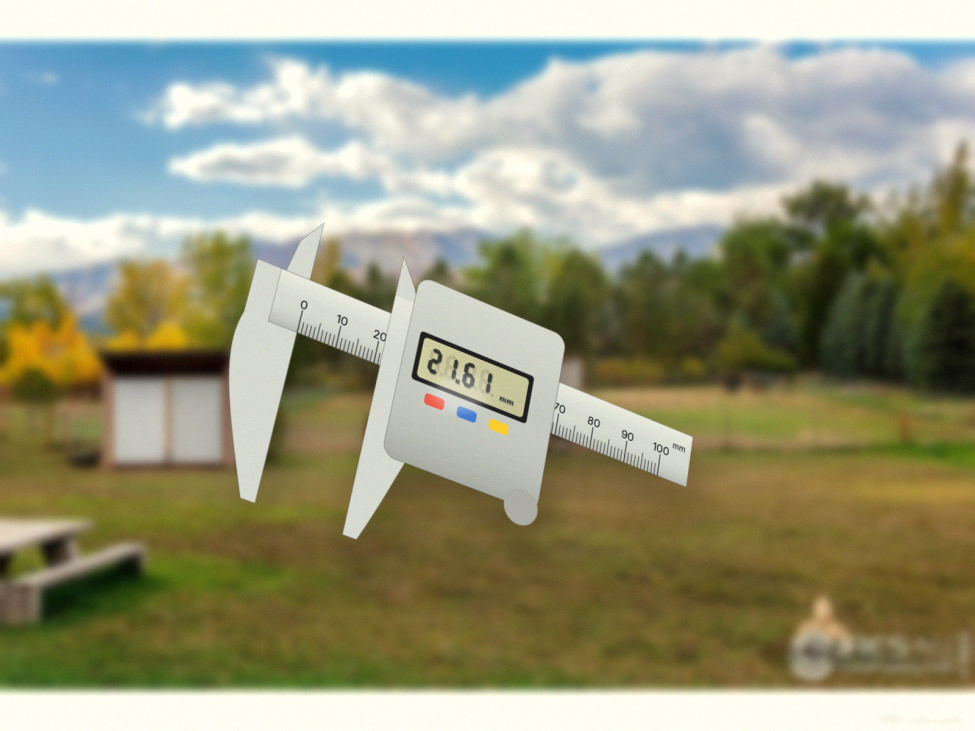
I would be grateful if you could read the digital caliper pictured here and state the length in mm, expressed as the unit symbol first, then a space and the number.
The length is mm 21.61
